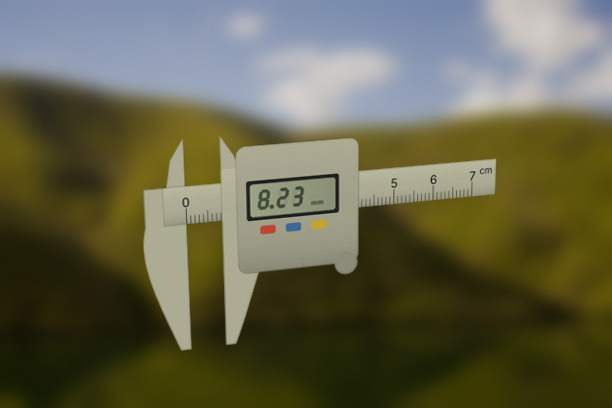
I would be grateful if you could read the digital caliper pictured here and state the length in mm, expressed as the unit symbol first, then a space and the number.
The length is mm 8.23
